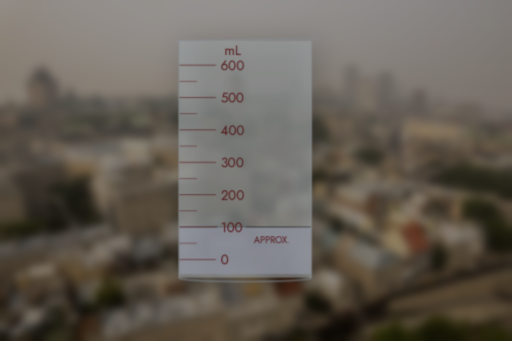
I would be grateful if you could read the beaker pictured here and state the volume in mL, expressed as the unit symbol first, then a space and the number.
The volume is mL 100
